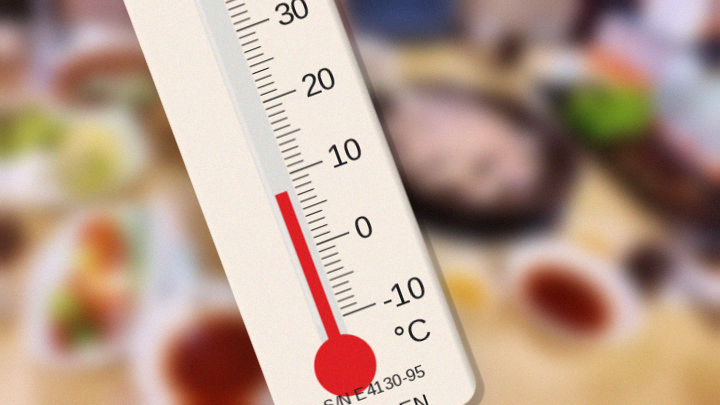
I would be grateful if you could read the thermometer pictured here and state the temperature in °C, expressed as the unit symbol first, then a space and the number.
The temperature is °C 8
